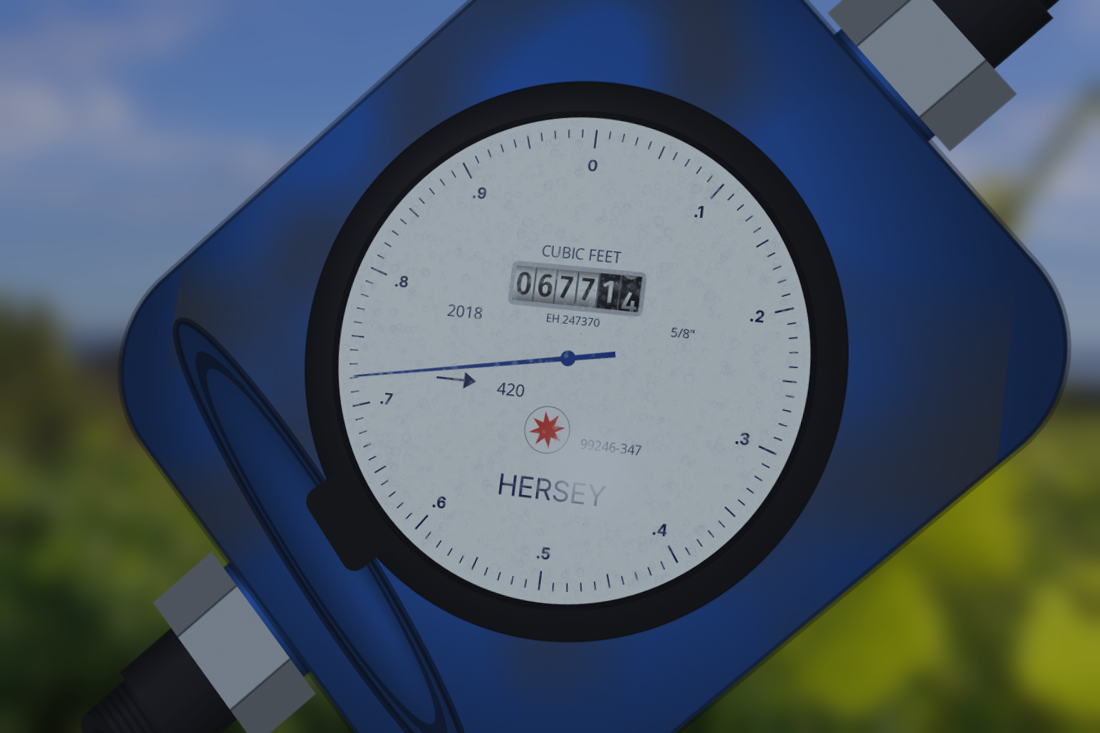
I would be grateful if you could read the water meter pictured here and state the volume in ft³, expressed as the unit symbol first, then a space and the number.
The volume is ft³ 67713.72
